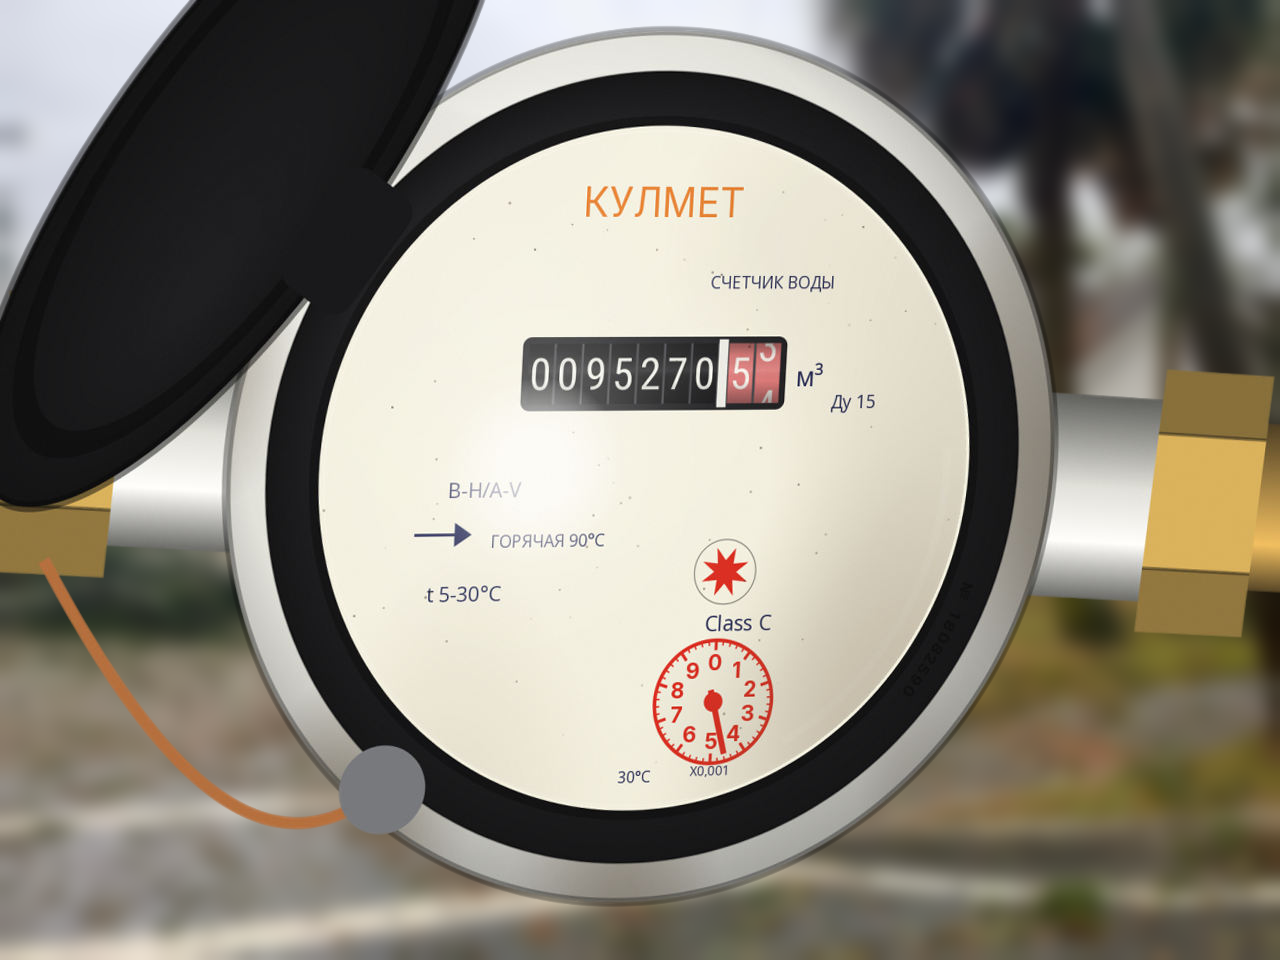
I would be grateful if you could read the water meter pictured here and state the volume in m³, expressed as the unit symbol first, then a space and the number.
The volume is m³ 95270.534
